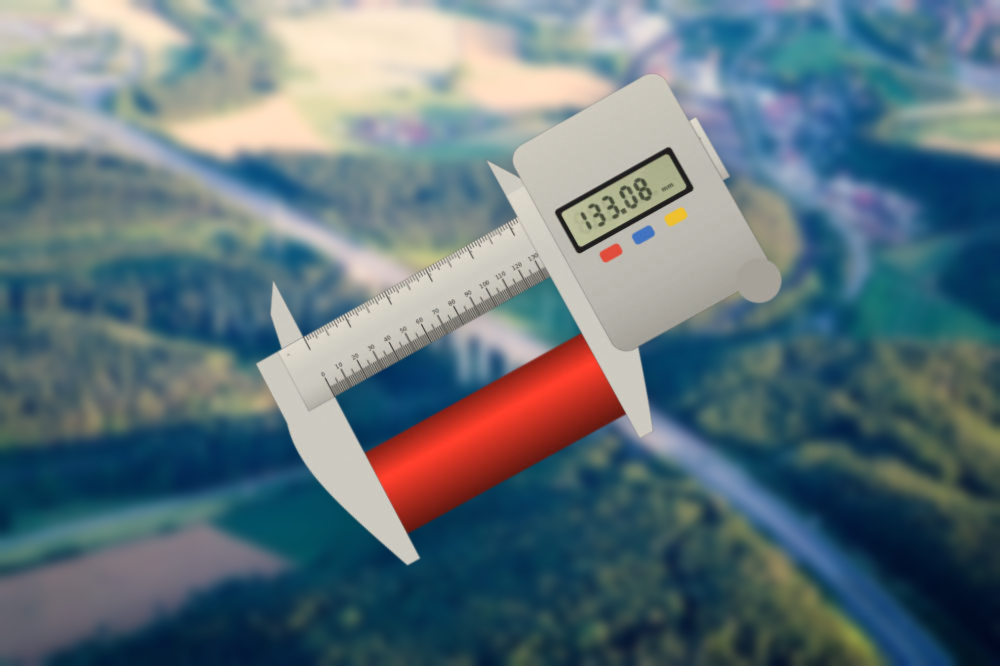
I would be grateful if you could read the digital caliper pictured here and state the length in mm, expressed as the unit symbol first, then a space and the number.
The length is mm 133.08
